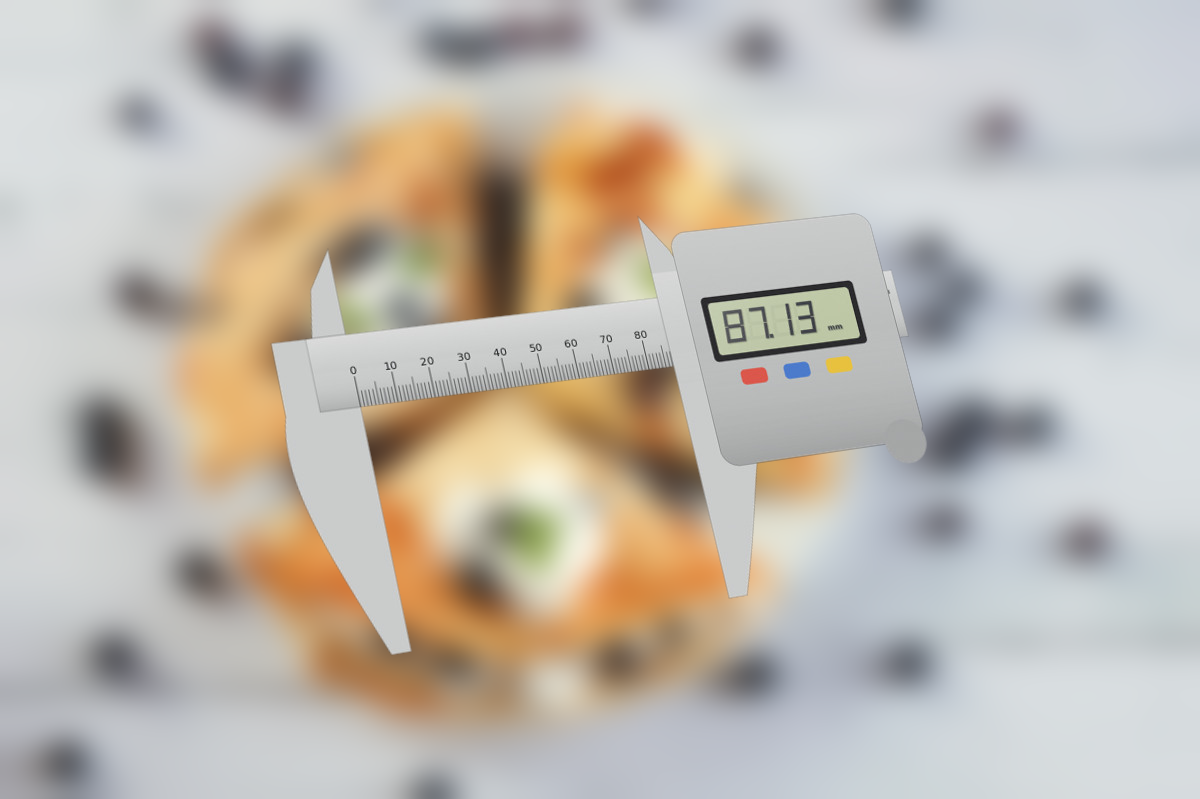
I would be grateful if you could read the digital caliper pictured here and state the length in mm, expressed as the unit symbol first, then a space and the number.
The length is mm 87.13
